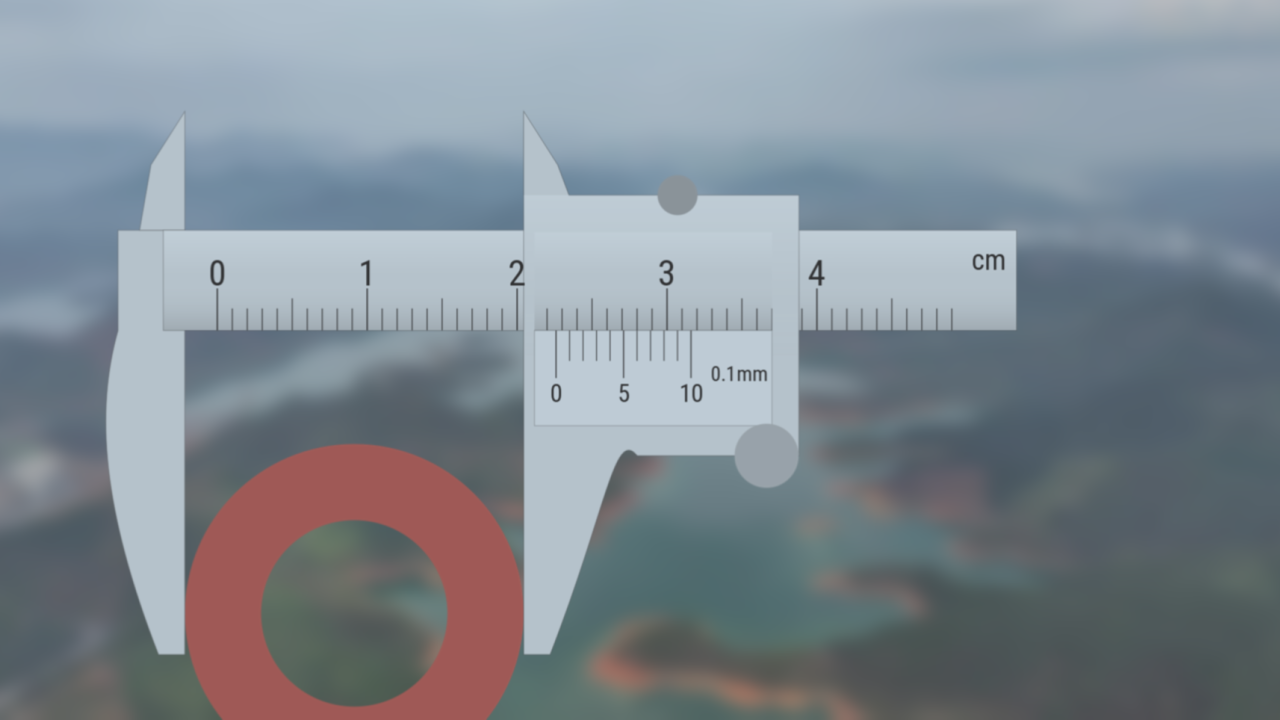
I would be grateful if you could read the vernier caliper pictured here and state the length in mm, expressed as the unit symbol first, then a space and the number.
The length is mm 22.6
